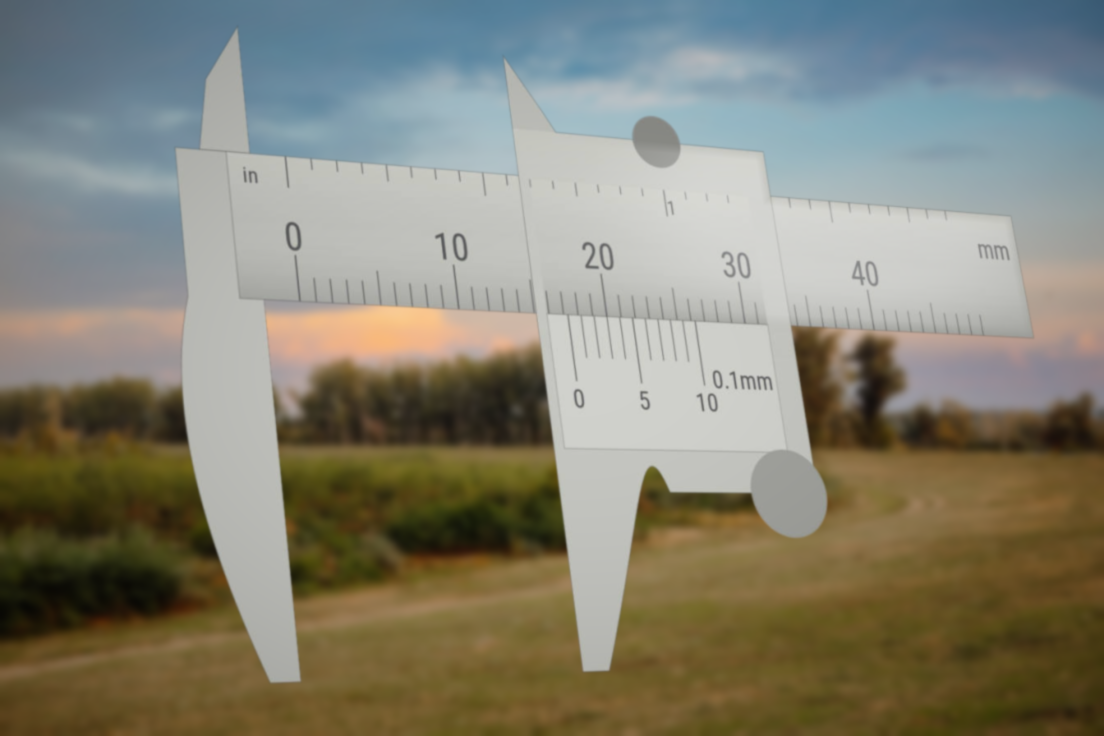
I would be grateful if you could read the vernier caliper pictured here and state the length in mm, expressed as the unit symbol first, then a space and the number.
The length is mm 17.3
